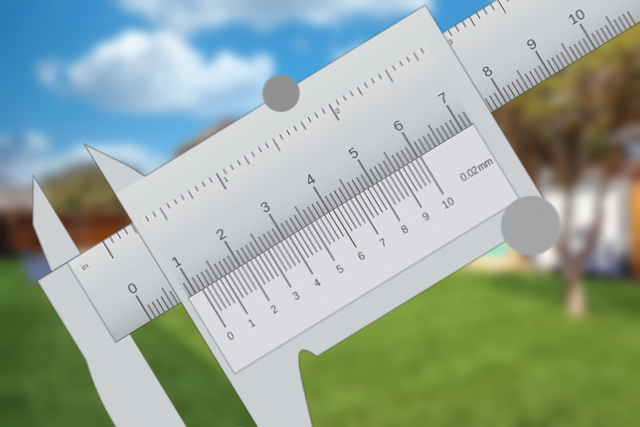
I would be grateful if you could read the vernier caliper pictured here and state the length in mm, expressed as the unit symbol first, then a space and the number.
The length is mm 11.5
